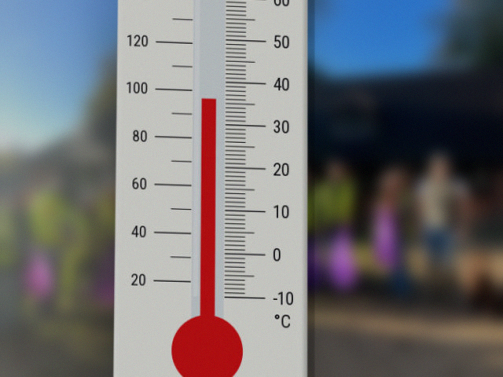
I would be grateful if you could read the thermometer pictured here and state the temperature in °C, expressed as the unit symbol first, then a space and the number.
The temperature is °C 36
